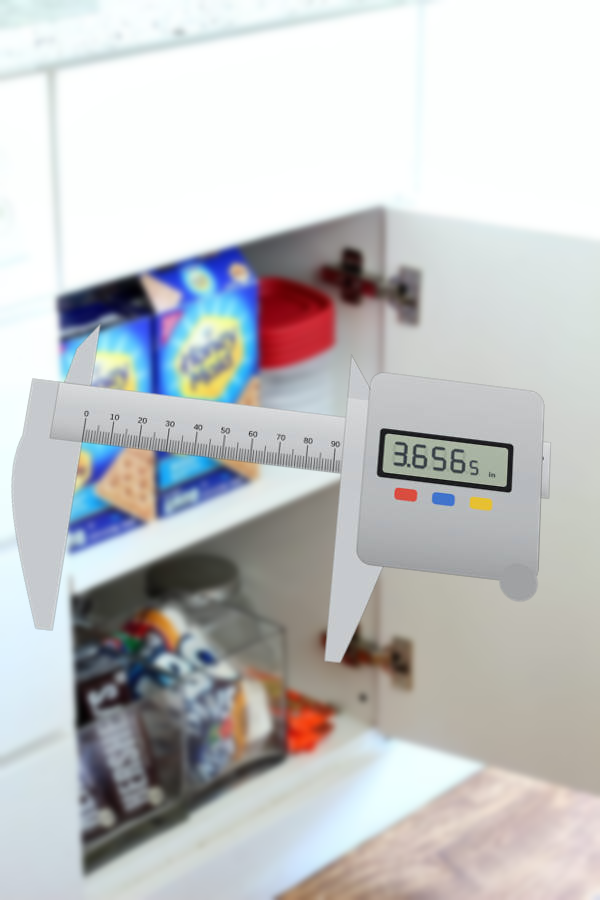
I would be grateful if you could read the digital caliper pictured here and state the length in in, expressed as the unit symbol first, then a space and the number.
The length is in 3.6565
